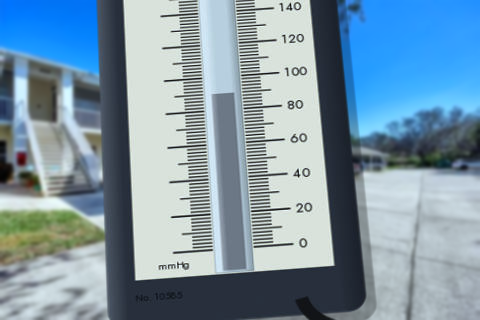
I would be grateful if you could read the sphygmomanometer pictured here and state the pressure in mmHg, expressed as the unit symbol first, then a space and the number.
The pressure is mmHg 90
